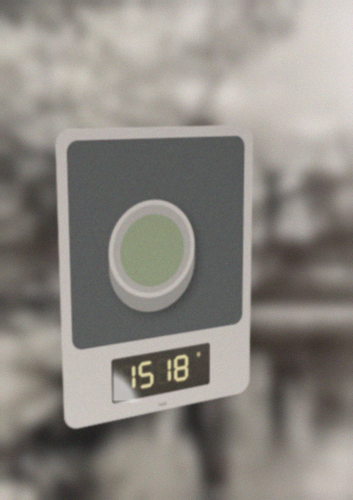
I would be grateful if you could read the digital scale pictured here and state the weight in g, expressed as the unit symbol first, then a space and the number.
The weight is g 1518
